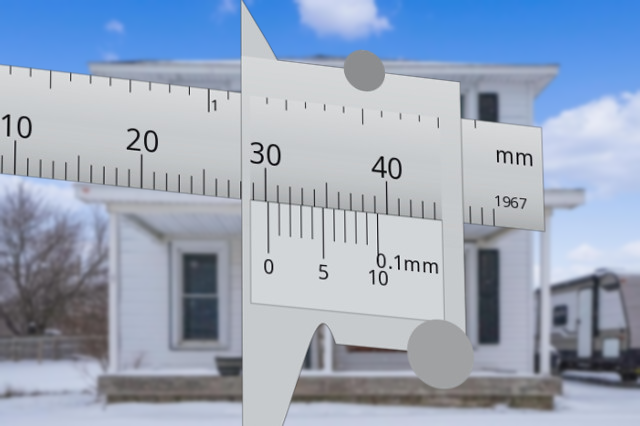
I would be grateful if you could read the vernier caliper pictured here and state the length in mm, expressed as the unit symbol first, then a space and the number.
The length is mm 30.2
